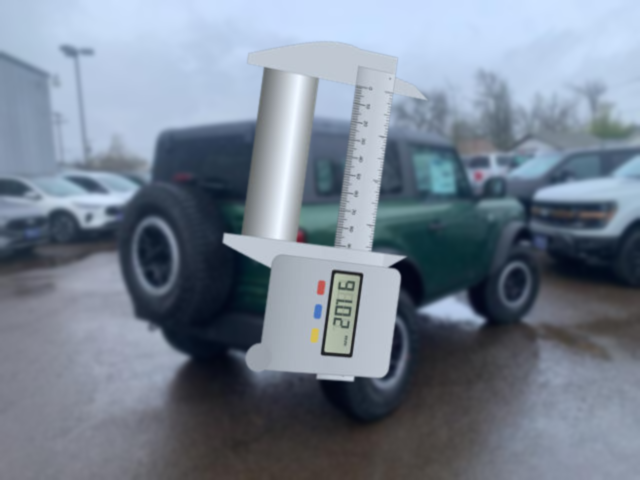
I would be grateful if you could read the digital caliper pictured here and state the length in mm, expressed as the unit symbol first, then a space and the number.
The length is mm 91.02
